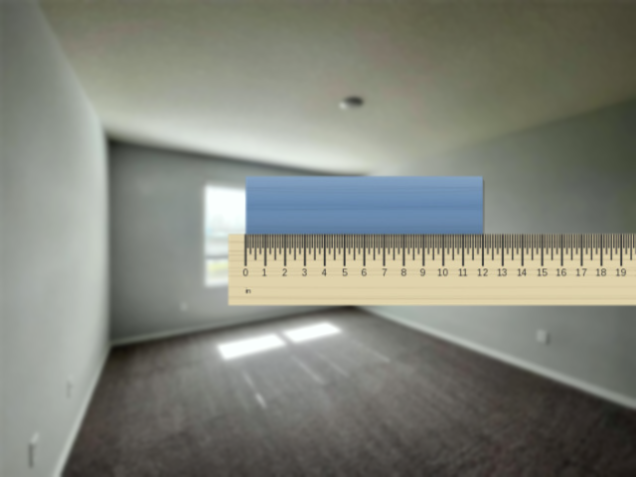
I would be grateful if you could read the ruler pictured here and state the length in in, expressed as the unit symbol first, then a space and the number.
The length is in 12
